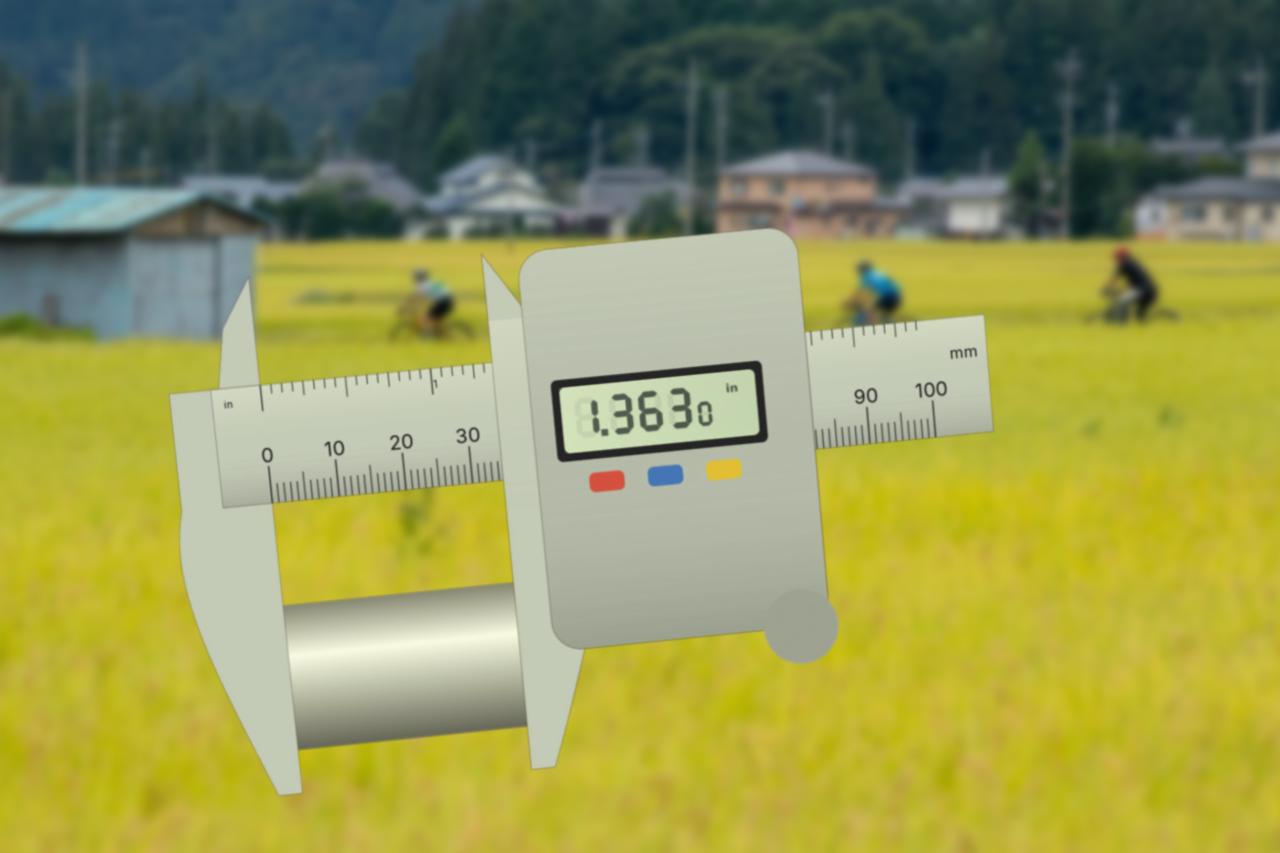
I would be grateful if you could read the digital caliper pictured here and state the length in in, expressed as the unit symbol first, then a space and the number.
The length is in 1.3630
